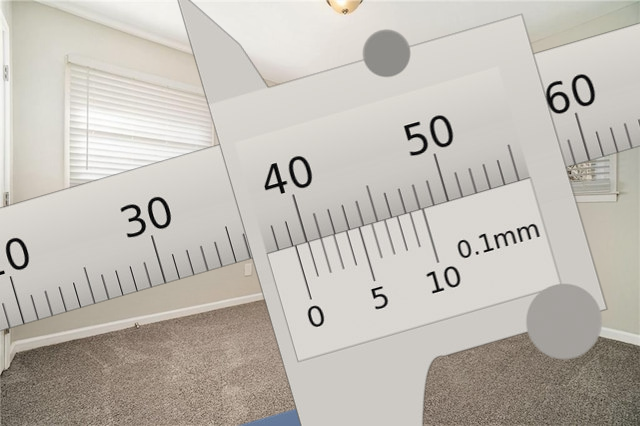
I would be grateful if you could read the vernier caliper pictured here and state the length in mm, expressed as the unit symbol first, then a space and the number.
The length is mm 39.2
